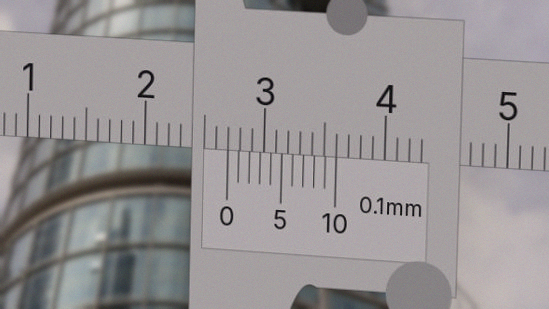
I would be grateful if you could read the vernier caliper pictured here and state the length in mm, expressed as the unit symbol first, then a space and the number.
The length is mm 27.0
